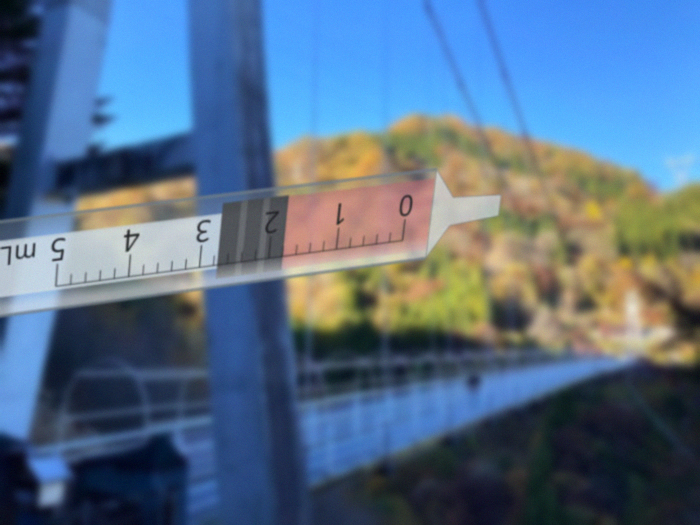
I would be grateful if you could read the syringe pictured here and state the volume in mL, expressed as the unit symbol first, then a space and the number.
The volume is mL 1.8
